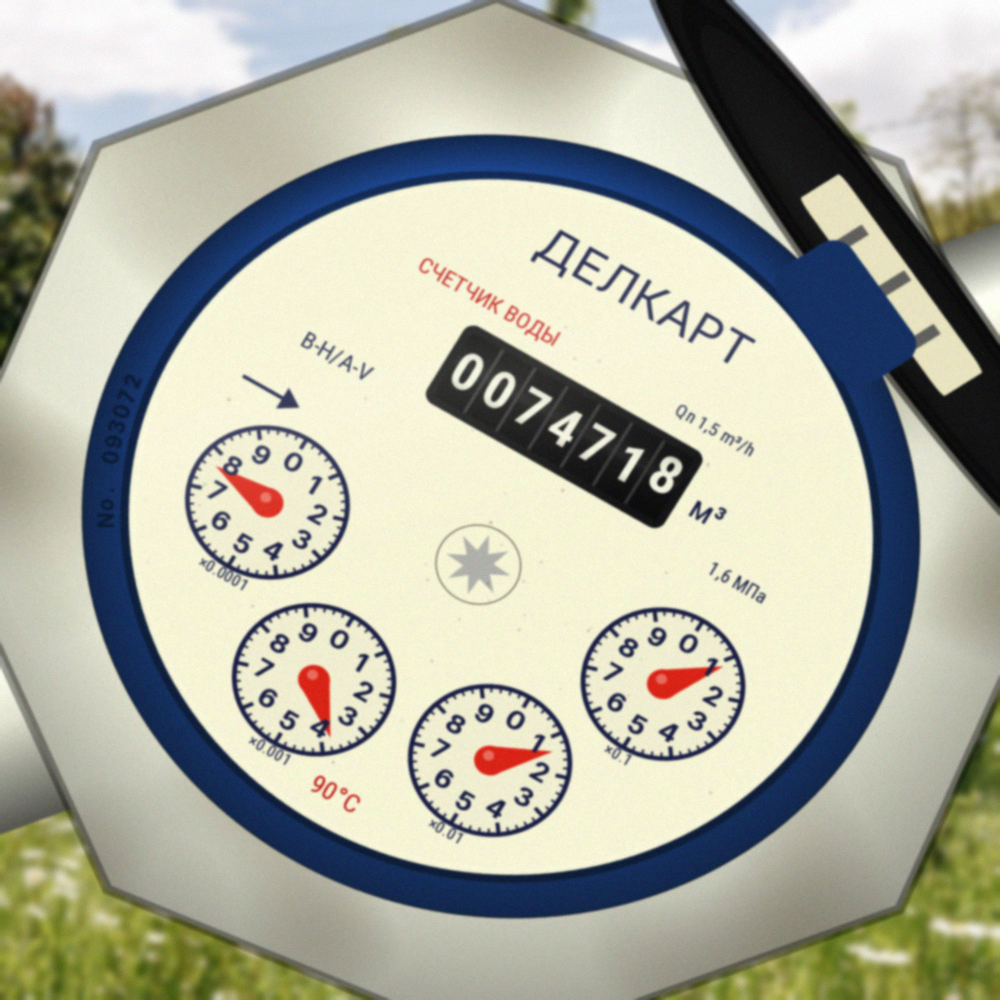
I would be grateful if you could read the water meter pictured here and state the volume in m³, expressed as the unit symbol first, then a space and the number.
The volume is m³ 74718.1137
